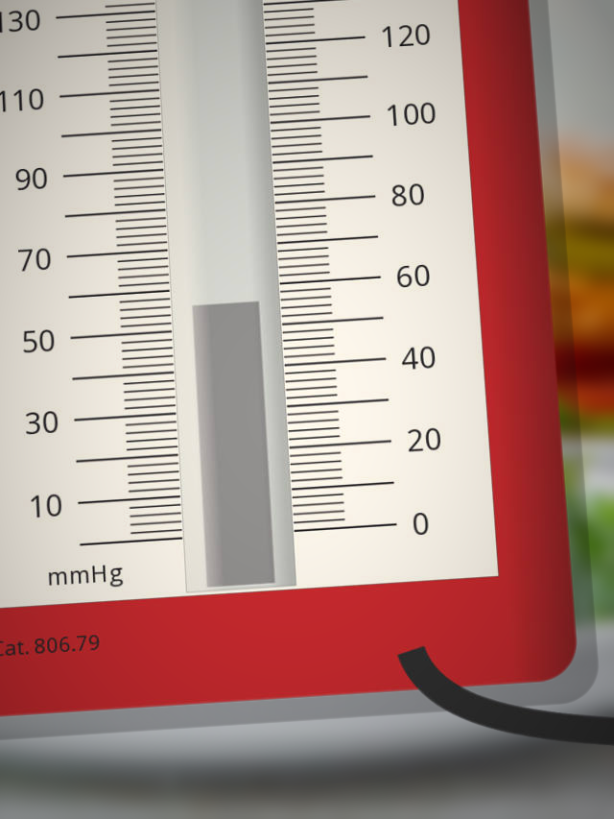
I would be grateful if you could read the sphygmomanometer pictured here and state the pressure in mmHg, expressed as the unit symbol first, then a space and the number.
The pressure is mmHg 56
